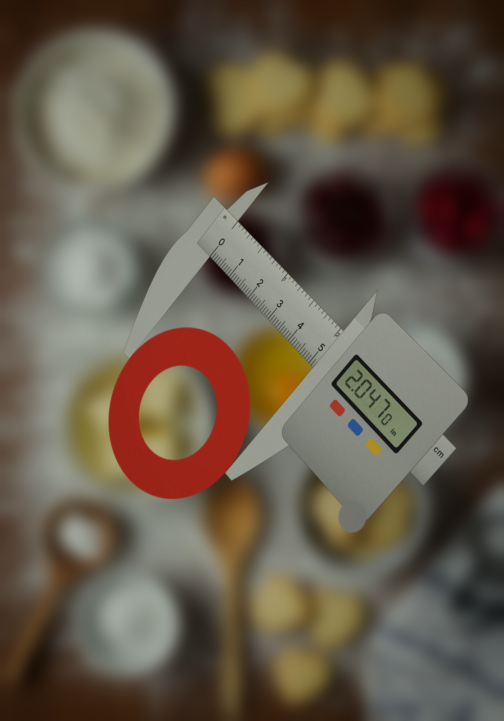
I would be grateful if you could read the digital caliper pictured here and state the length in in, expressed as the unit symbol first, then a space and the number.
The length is in 2.0470
